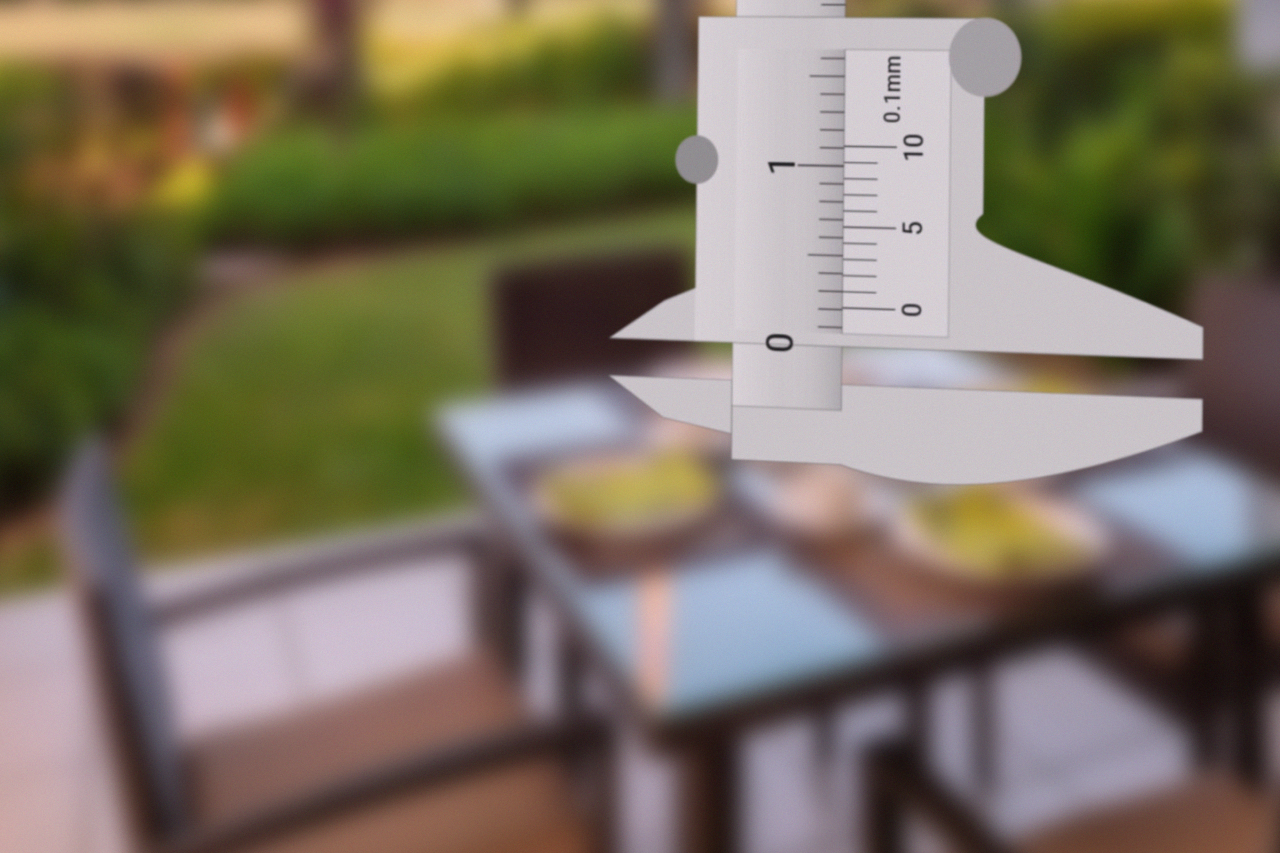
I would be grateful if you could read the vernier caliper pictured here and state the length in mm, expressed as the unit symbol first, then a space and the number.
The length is mm 2.1
